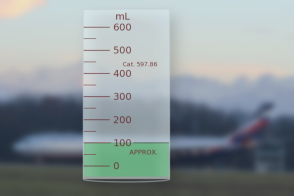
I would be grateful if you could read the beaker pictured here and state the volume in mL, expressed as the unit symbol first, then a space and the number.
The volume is mL 100
